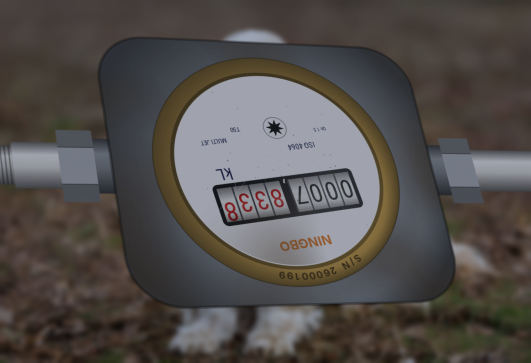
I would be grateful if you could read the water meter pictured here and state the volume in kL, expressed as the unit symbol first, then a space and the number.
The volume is kL 7.8338
